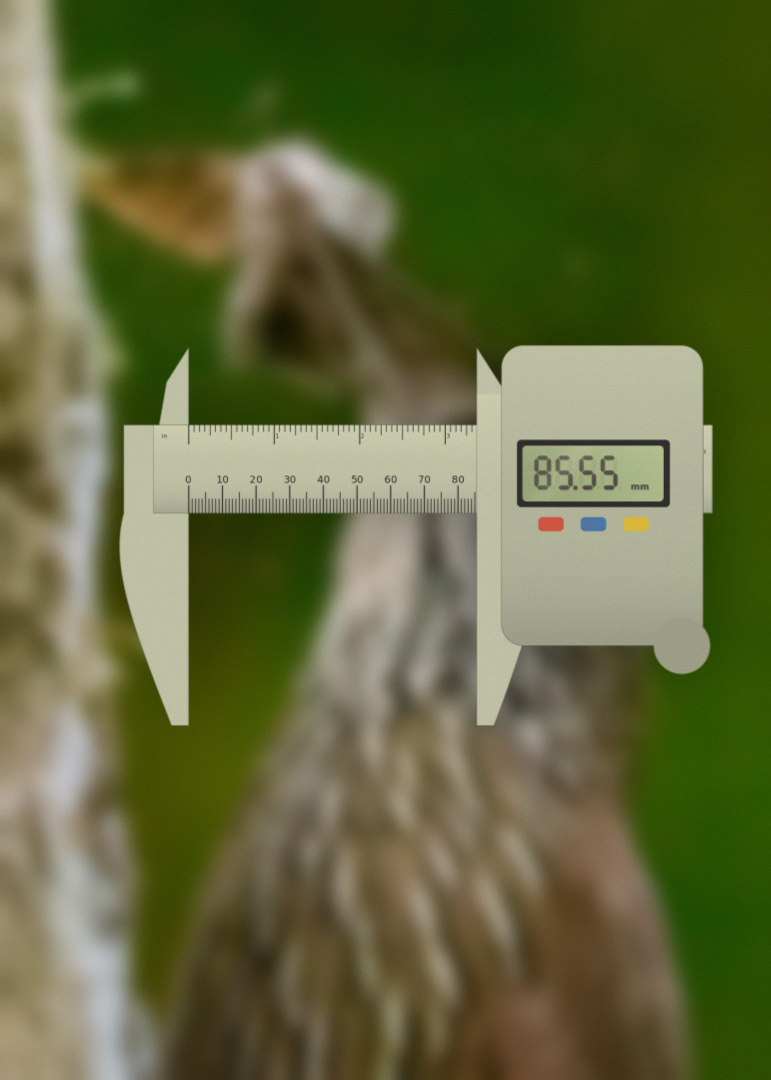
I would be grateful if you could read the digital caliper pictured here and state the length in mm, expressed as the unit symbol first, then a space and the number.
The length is mm 85.55
